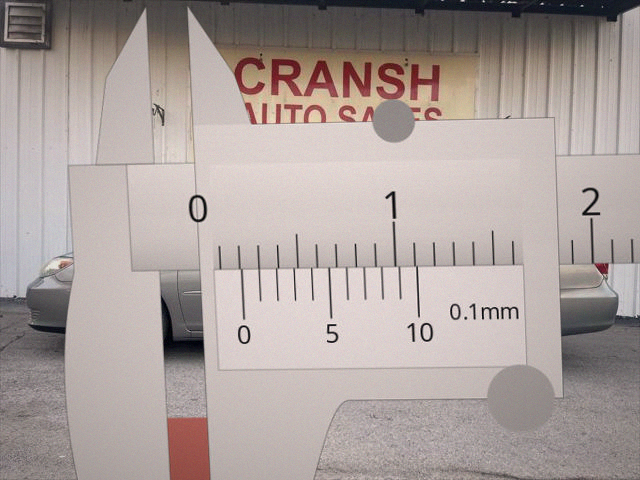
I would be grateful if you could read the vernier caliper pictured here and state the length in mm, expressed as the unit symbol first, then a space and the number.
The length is mm 2.1
